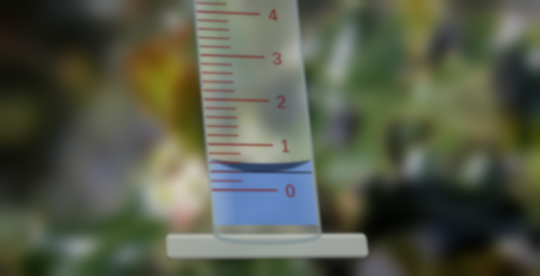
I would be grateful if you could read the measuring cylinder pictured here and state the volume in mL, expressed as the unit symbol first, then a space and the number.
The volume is mL 0.4
